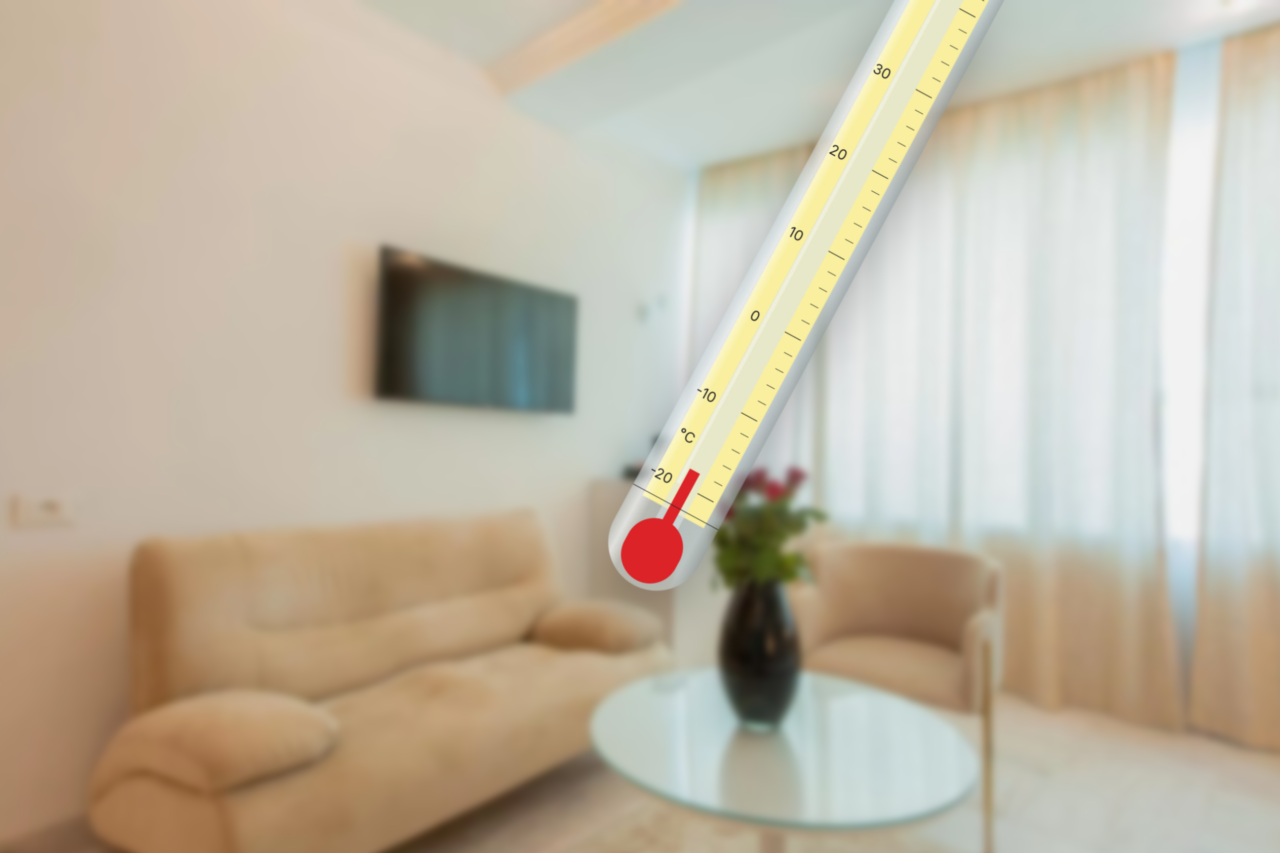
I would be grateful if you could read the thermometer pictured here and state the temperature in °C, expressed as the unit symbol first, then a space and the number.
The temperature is °C -18
